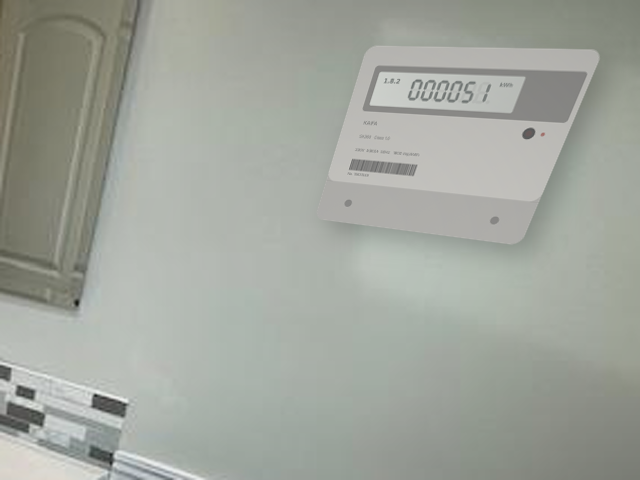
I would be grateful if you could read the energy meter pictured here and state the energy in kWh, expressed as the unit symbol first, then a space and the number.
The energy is kWh 51
